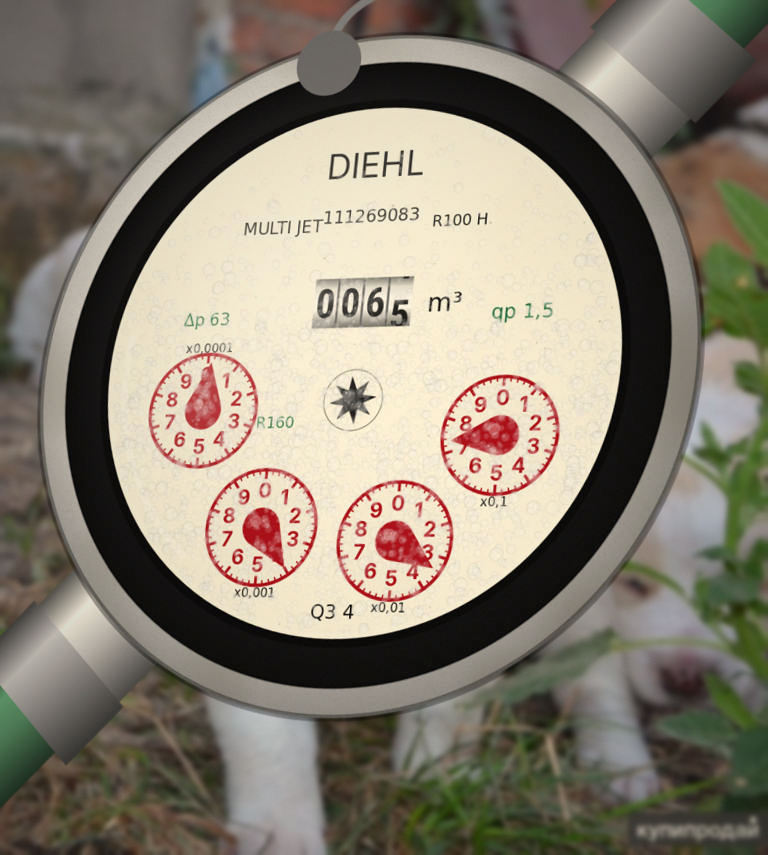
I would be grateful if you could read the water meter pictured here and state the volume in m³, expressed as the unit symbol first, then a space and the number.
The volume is m³ 64.7340
